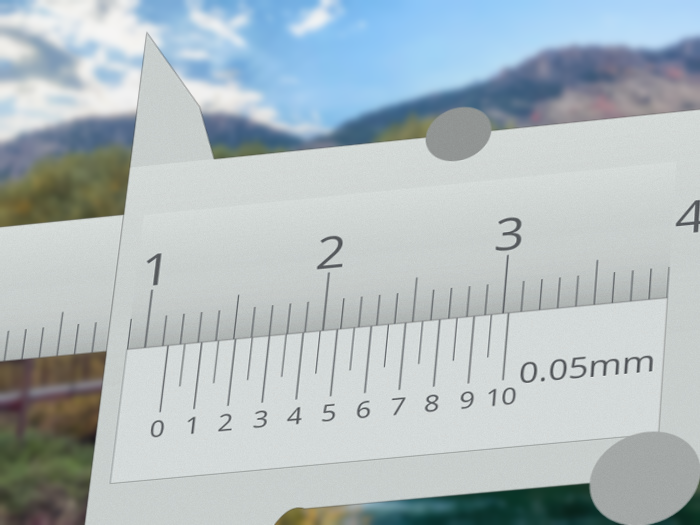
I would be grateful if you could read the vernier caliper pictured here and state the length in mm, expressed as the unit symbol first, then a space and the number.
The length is mm 11.3
